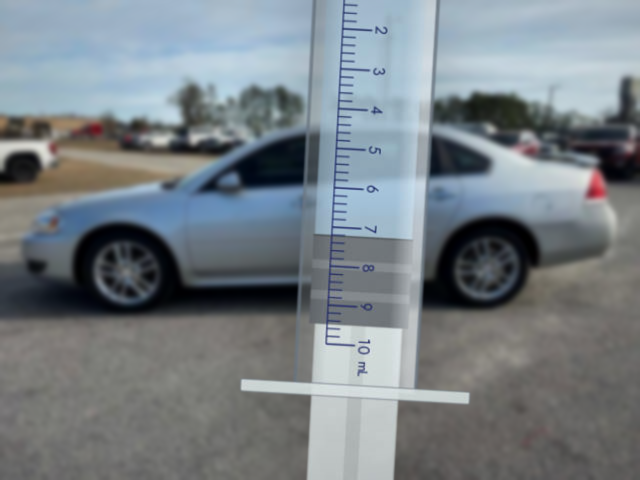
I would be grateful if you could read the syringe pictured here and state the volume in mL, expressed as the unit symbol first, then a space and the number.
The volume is mL 7.2
